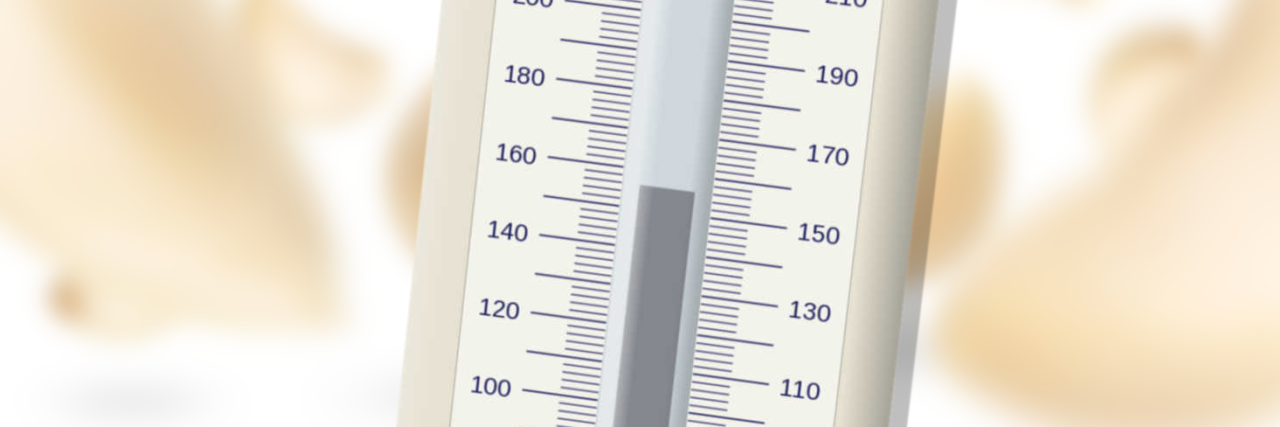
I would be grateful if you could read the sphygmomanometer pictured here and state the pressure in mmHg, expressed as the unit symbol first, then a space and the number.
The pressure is mmHg 156
